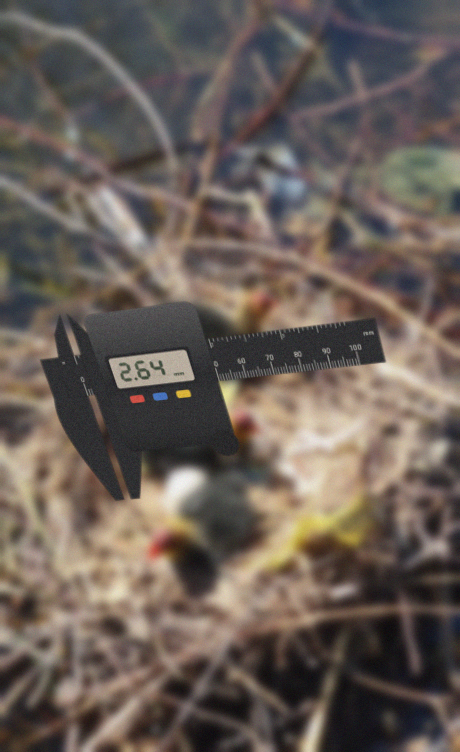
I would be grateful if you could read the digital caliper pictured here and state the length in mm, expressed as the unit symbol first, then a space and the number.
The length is mm 2.64
